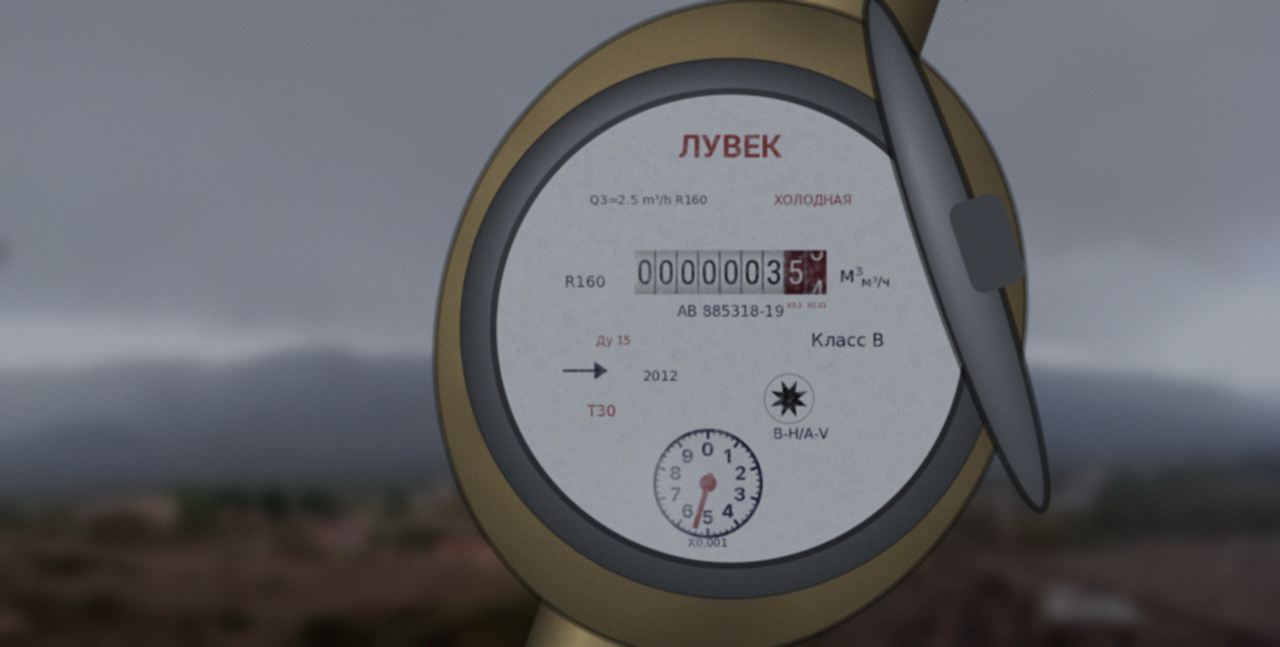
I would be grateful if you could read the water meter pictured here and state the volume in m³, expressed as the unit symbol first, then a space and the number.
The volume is m³ 3.535
